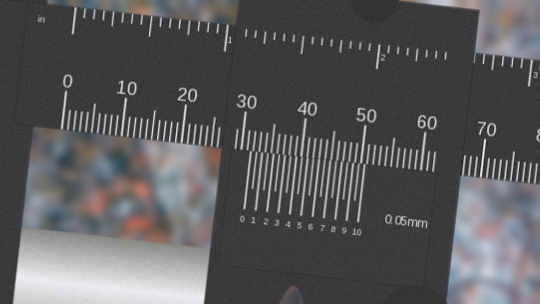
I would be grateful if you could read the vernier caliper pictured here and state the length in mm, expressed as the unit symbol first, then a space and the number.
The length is mm 31.6
